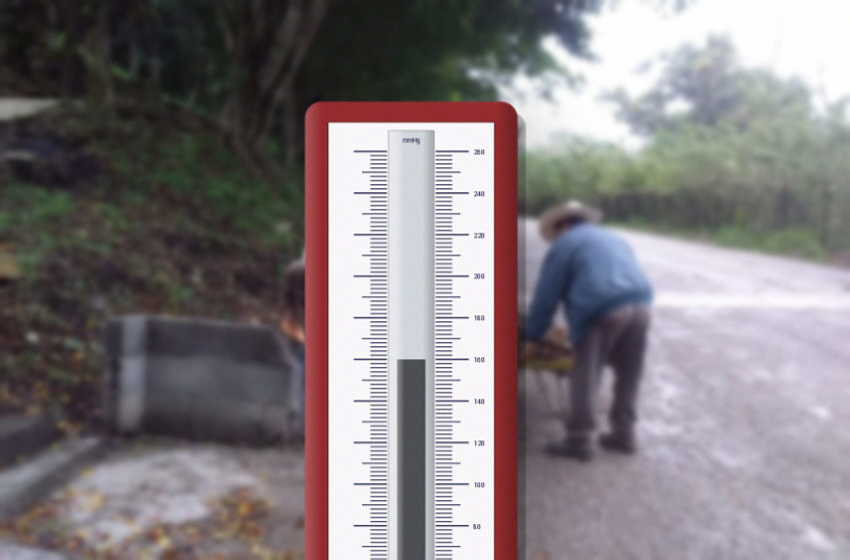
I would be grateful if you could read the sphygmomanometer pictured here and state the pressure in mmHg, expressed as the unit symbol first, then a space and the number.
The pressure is mmHg 160
